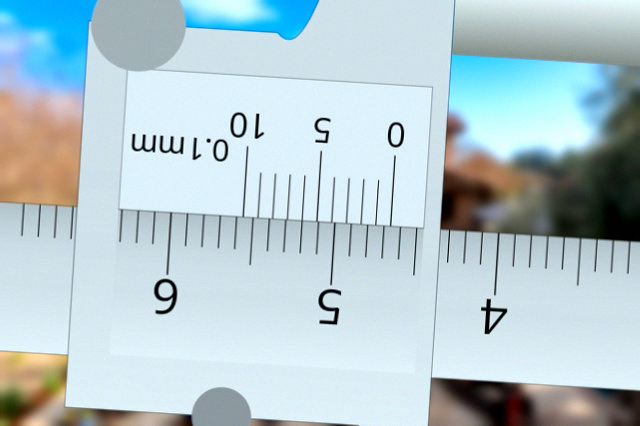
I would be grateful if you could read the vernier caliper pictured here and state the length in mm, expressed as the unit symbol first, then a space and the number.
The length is mm 46.6
